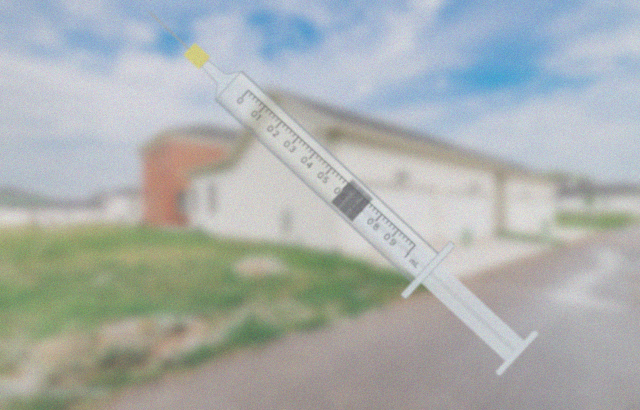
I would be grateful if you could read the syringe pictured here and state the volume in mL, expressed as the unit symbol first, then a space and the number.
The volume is mL 0.6
